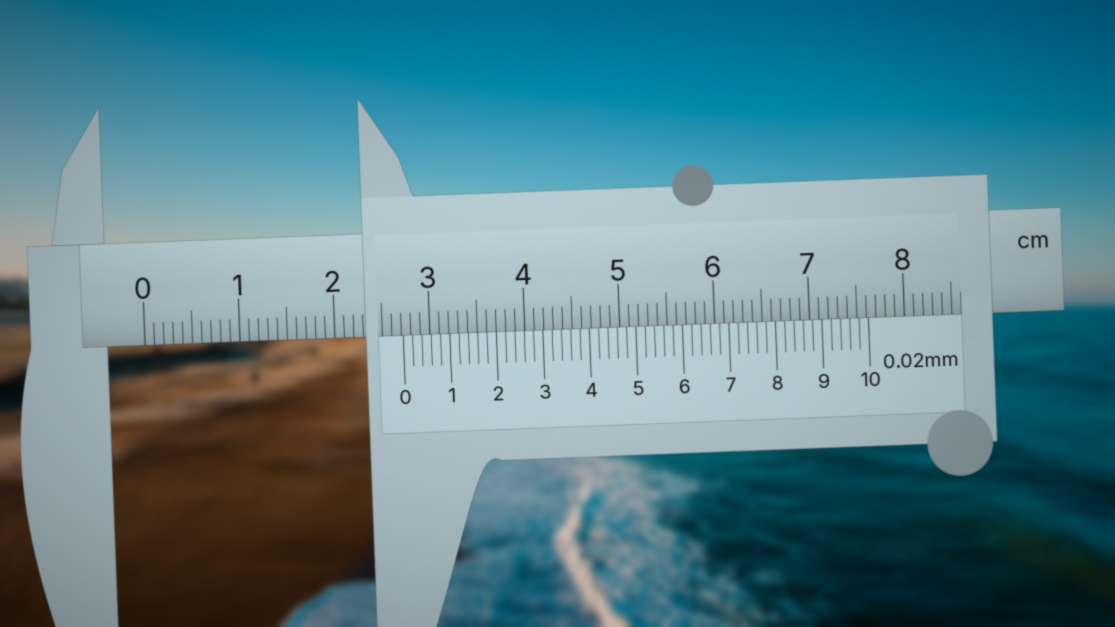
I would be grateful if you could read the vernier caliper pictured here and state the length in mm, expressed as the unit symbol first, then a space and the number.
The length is mm 27.2
